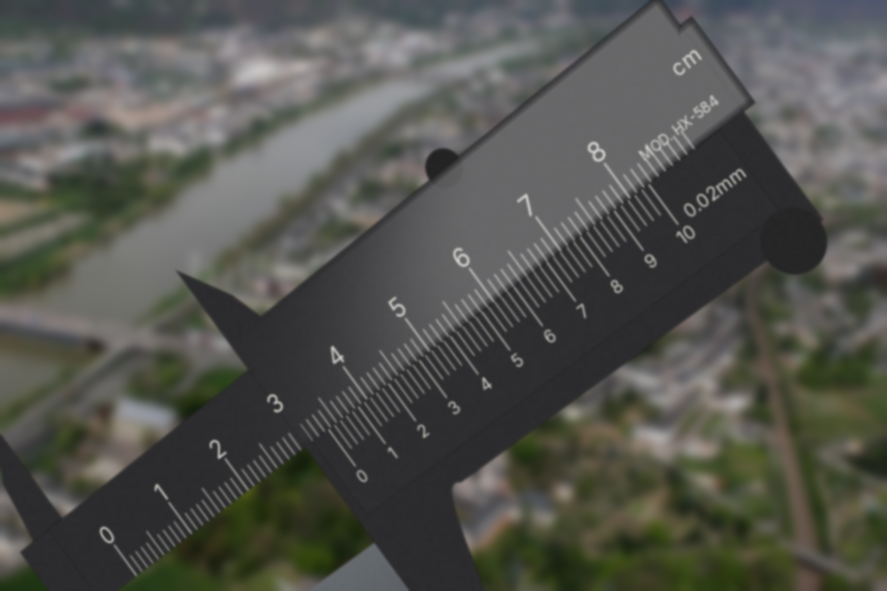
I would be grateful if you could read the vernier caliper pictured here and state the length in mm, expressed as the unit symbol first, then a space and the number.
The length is mm 33.6
